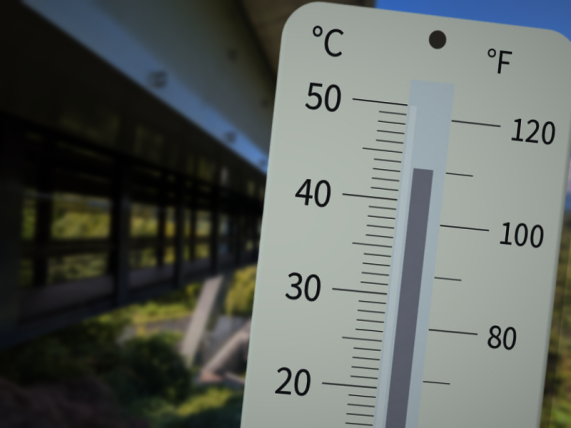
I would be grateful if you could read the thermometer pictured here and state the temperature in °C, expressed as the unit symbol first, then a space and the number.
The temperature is °C 43.5
